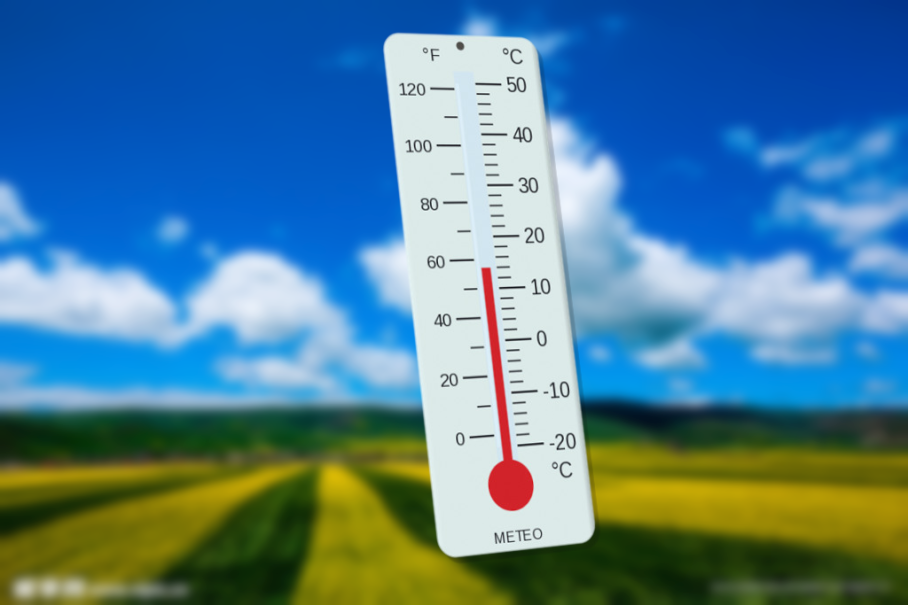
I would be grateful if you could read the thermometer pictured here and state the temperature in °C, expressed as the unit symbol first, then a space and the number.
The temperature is °C 14
